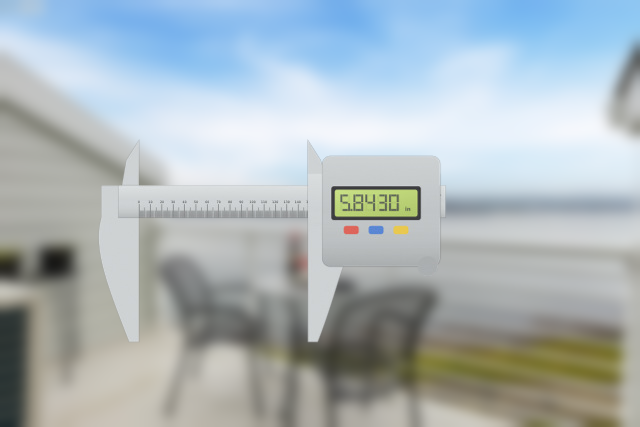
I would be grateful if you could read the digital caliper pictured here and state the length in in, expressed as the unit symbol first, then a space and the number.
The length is in 5.8430
